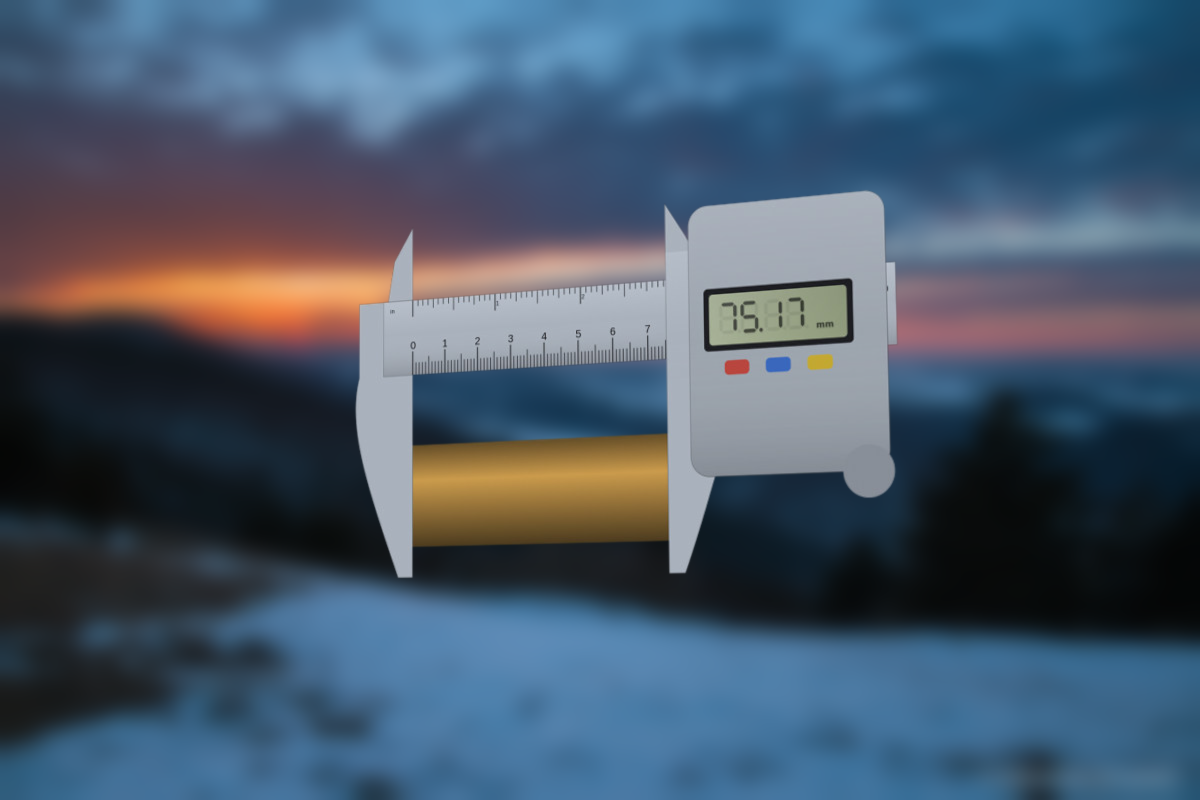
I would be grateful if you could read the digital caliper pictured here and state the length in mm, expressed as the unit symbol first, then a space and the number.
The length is mm 75.17
